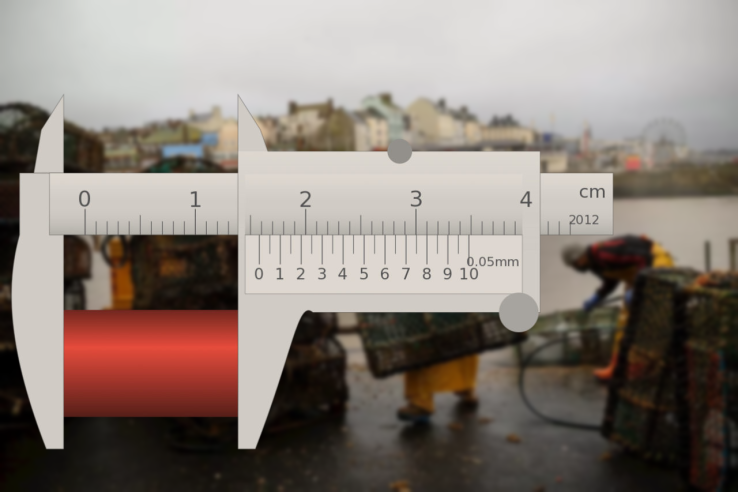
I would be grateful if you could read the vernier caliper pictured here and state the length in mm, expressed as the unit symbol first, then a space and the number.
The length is mm 15.8
